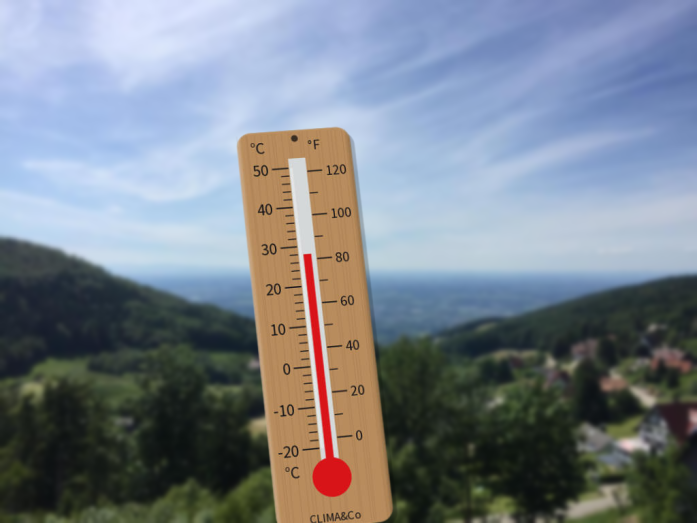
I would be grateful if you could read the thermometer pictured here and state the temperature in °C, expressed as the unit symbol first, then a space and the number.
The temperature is °C 28
